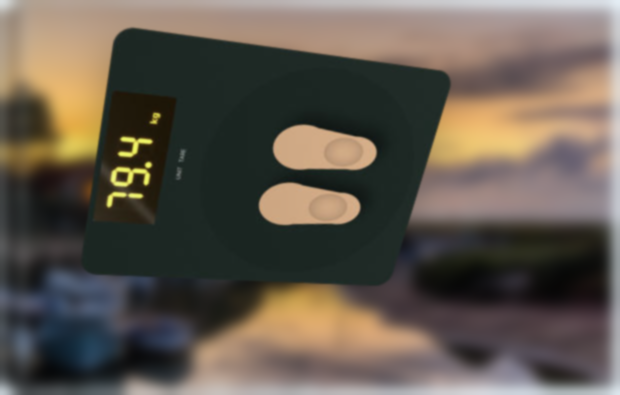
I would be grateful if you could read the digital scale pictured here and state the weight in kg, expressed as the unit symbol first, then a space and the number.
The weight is kg 79.4
